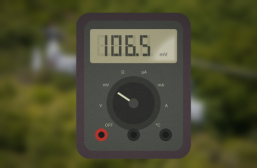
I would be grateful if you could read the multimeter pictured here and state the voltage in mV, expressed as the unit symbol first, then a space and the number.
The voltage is mV 106.5
